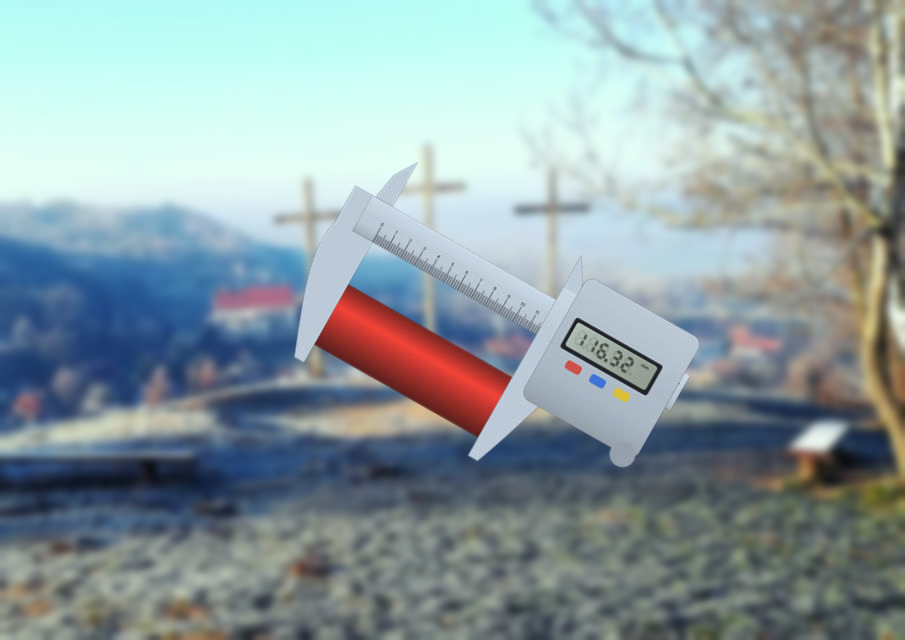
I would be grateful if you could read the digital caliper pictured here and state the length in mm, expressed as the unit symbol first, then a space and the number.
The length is mm 116.32
